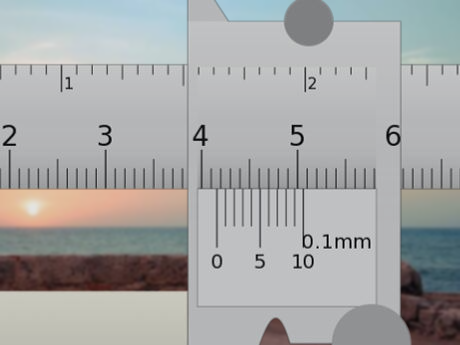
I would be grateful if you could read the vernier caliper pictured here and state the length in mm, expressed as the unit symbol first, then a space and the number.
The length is mm 41.6
